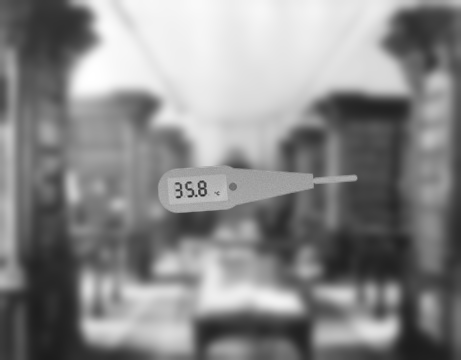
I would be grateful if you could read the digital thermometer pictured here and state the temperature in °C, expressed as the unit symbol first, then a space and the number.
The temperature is °C 35.8
